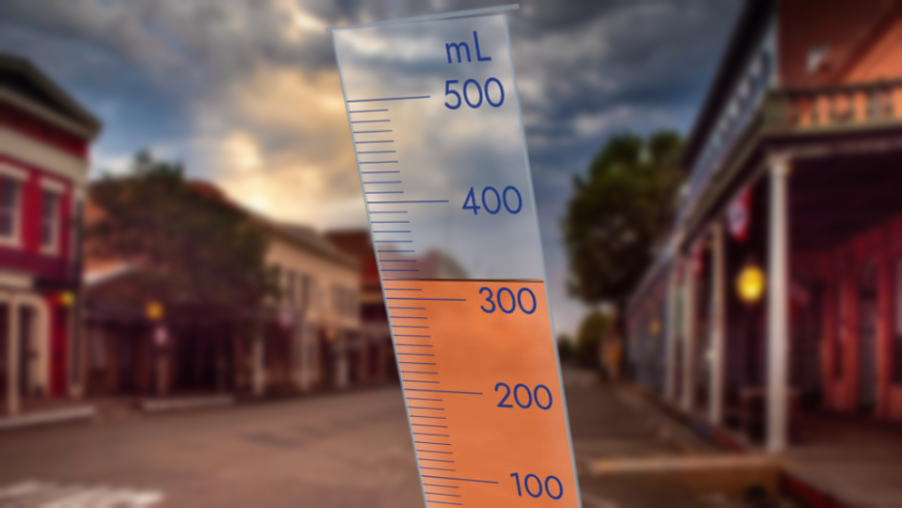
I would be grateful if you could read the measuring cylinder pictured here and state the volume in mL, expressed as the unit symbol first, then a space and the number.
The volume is mL 320
